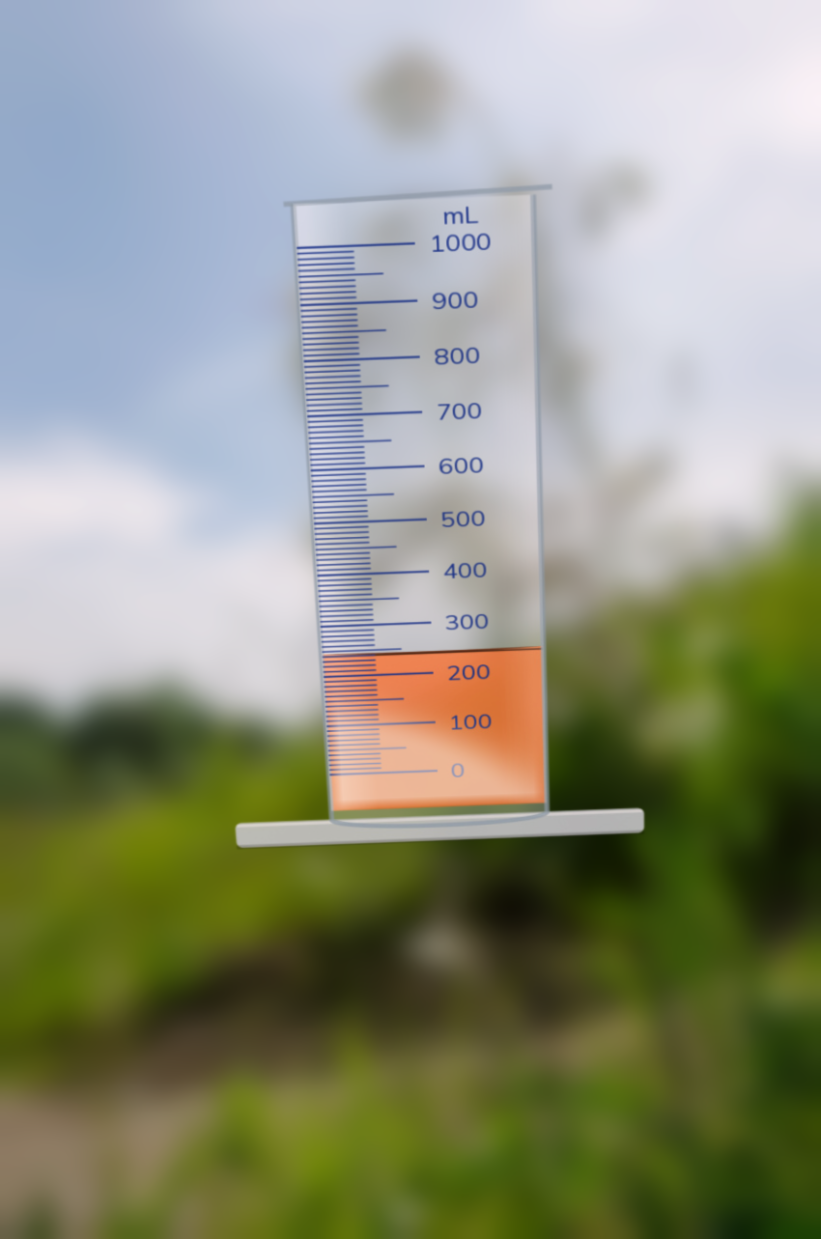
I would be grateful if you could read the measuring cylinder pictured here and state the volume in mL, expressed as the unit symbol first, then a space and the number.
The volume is mL 240
